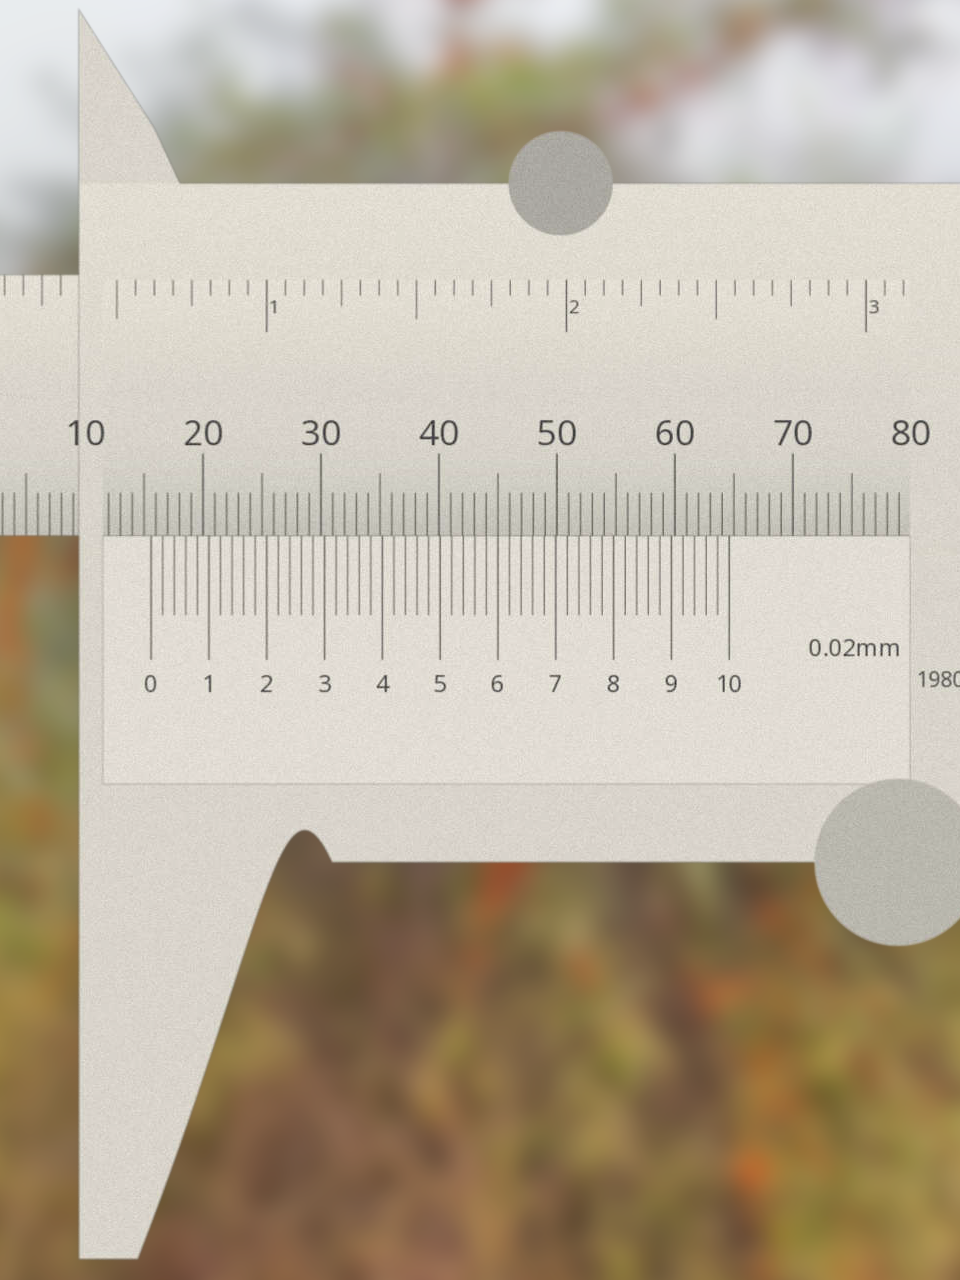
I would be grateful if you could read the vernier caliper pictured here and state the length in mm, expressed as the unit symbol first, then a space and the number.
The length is mm 15.6
